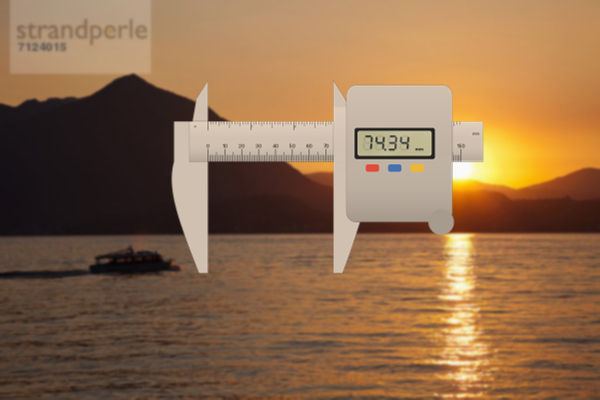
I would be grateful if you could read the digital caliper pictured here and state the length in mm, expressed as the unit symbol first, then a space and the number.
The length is mm 74.34
